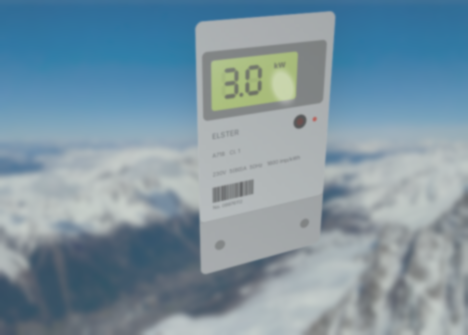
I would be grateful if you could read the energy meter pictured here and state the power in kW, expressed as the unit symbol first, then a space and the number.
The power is kW 3.0
